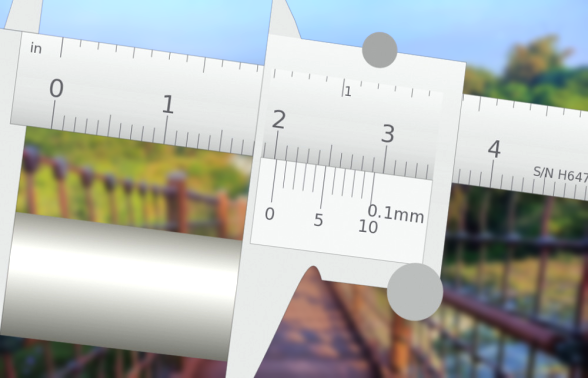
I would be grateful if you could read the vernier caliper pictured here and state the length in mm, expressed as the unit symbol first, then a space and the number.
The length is mm 20.2
